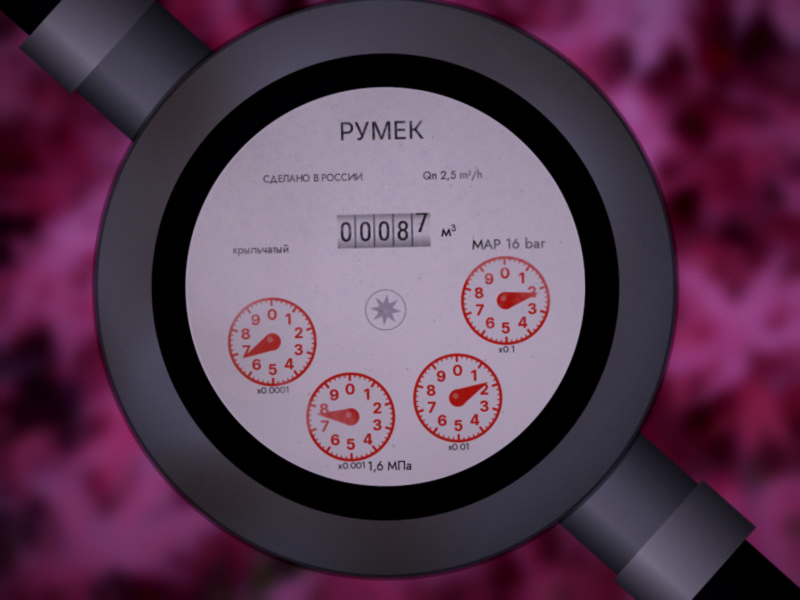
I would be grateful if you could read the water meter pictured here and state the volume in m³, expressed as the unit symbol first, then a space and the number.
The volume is m³ 87.2176
